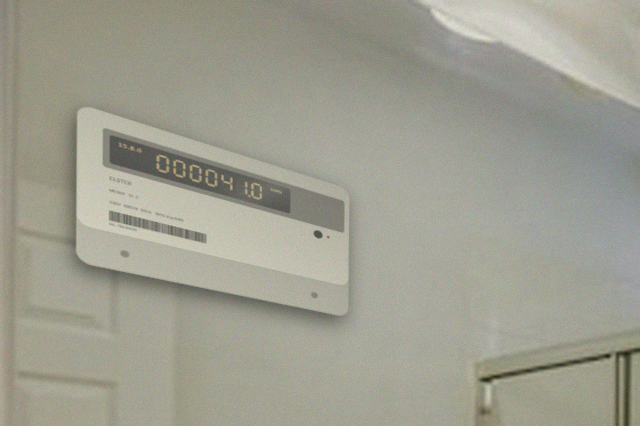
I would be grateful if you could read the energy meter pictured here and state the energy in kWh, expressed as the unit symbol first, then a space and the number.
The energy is kWh 41.0
